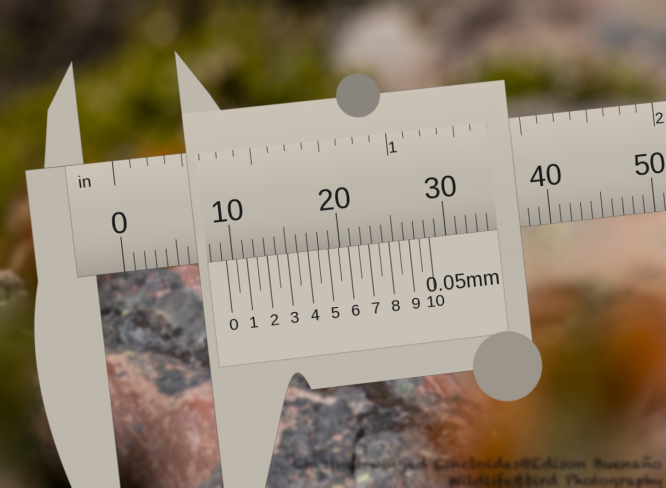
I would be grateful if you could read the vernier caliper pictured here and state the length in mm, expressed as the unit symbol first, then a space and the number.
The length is mm 9.4
